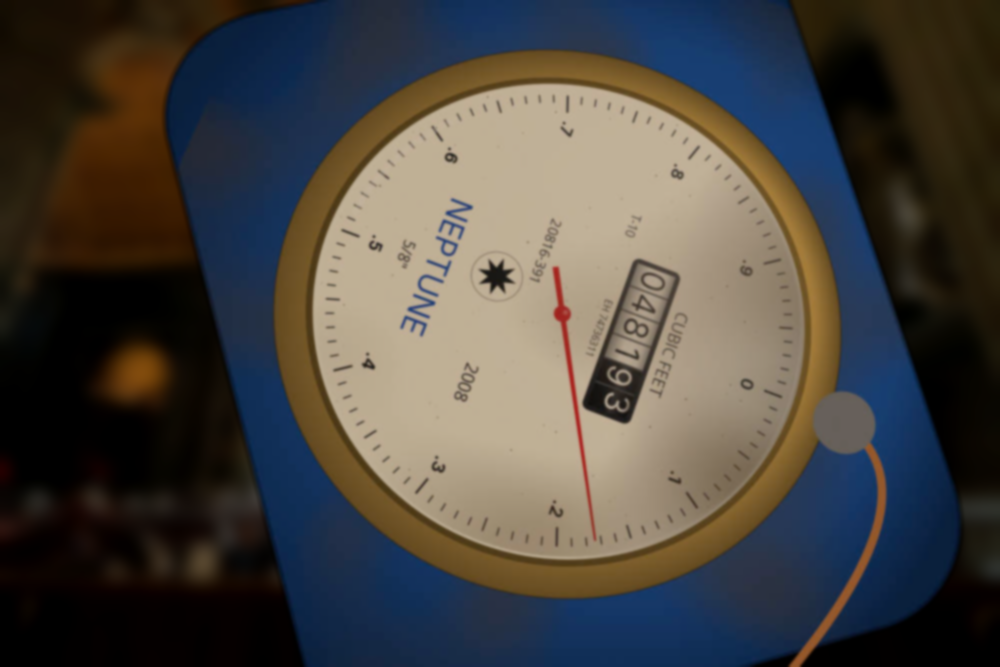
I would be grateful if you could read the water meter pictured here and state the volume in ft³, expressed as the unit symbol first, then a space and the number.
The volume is ft³ 48193.17
